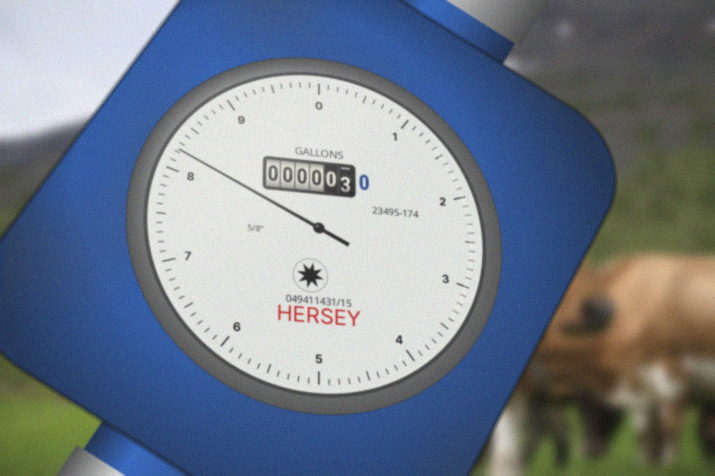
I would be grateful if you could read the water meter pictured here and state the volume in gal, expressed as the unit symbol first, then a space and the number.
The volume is gal 28.2
